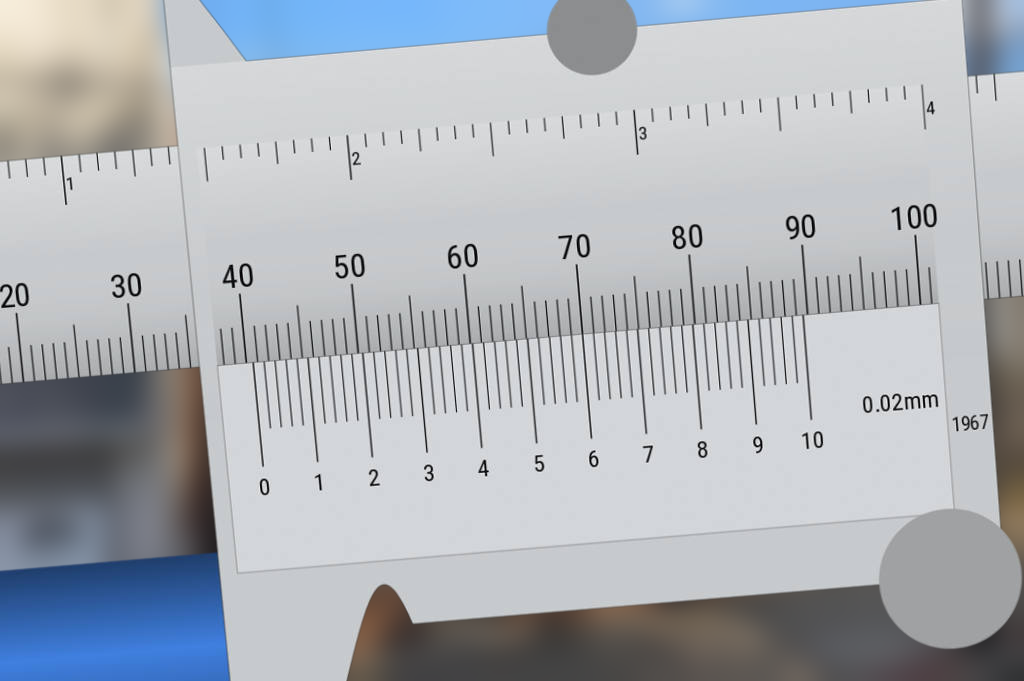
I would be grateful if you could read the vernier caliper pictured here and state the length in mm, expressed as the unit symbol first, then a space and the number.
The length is mm 40.6
